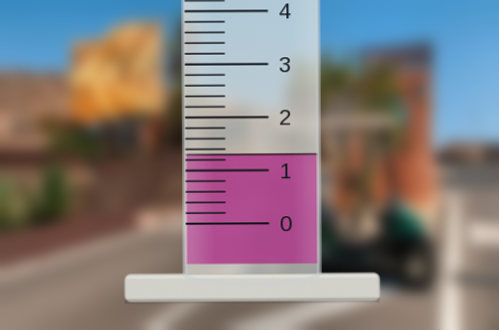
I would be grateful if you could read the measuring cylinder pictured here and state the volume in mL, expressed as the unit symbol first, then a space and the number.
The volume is mL 1.3
